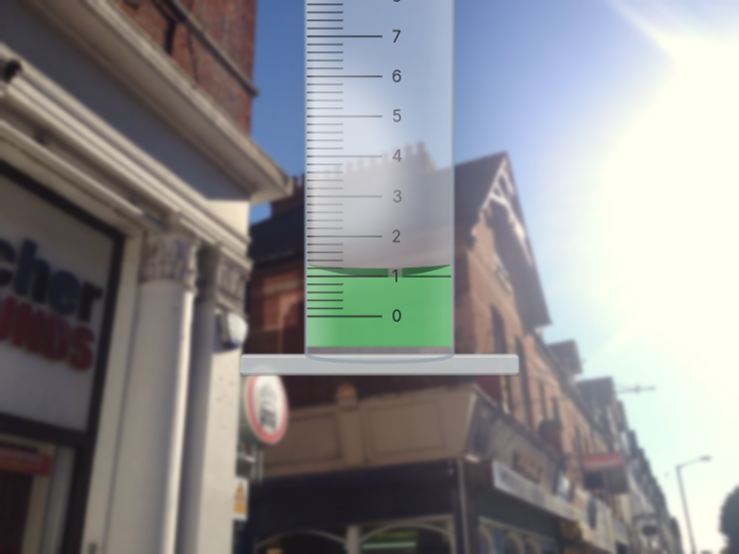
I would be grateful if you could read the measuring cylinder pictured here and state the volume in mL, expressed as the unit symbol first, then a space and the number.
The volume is mL 1
